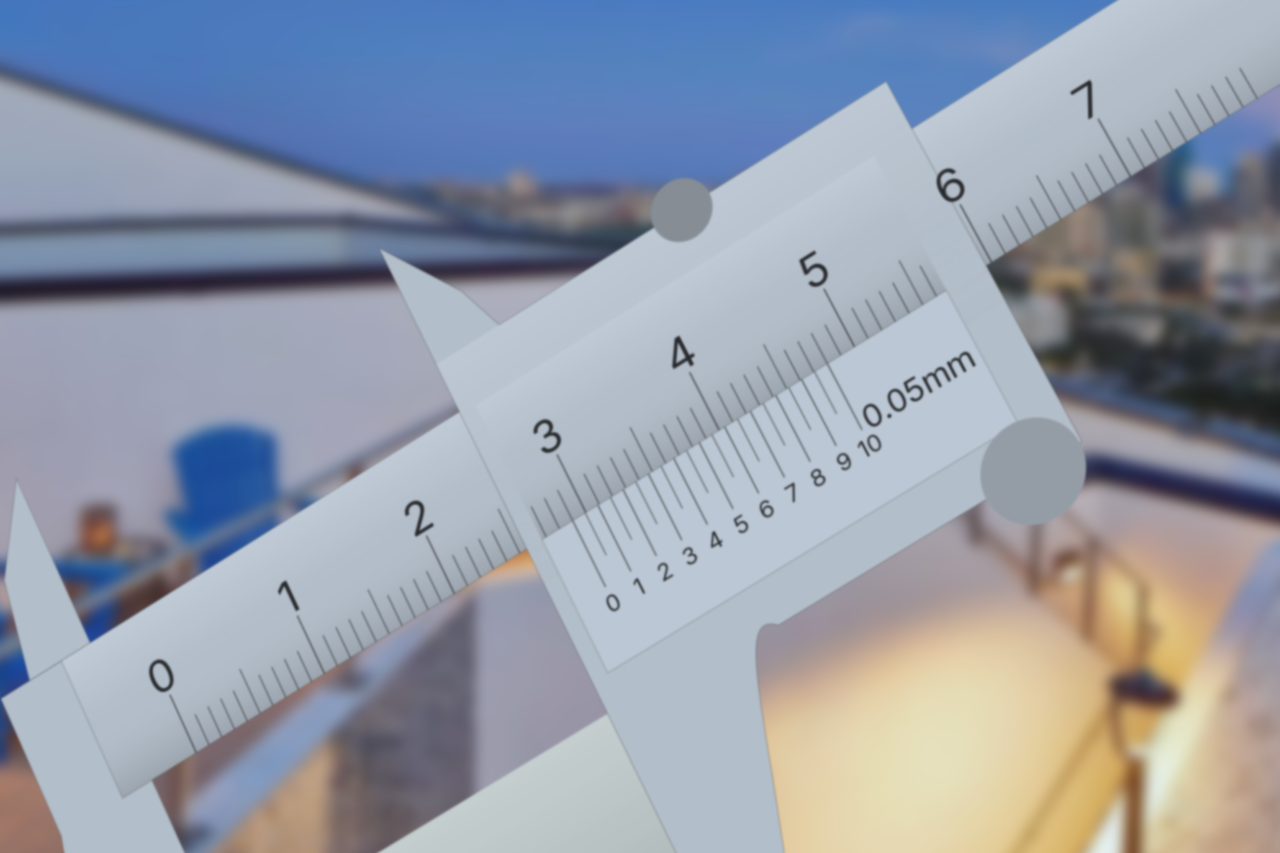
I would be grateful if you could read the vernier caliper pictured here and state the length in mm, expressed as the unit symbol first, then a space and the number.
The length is mm 29.0
